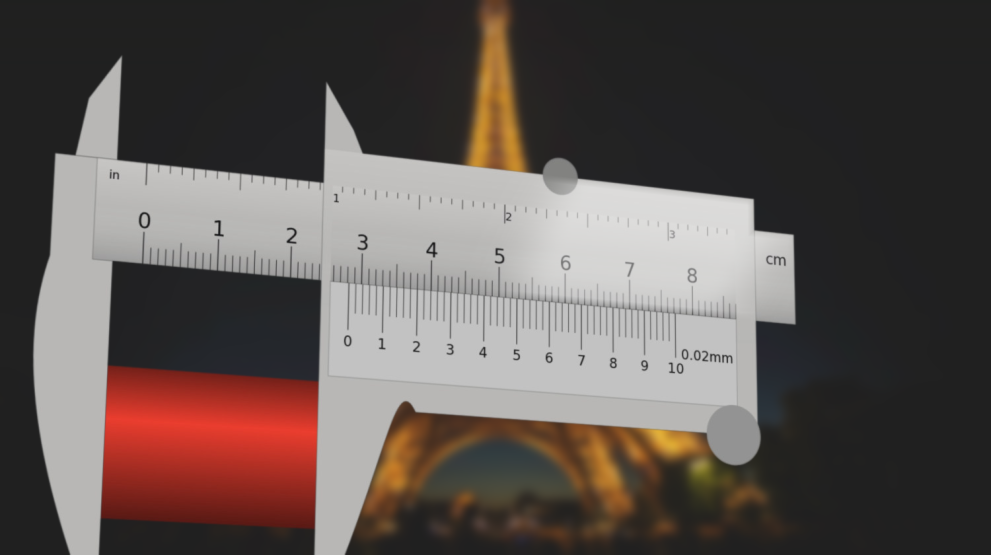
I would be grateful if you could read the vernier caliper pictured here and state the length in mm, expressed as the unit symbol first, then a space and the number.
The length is mm 28.2
